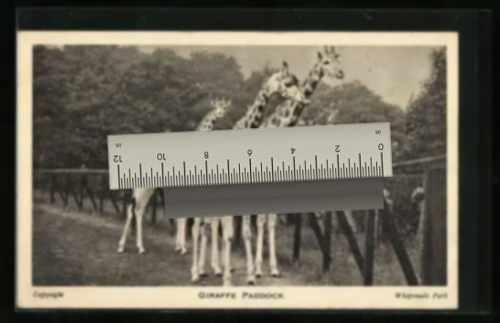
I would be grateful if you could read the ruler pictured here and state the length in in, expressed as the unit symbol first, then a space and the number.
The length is in 10
